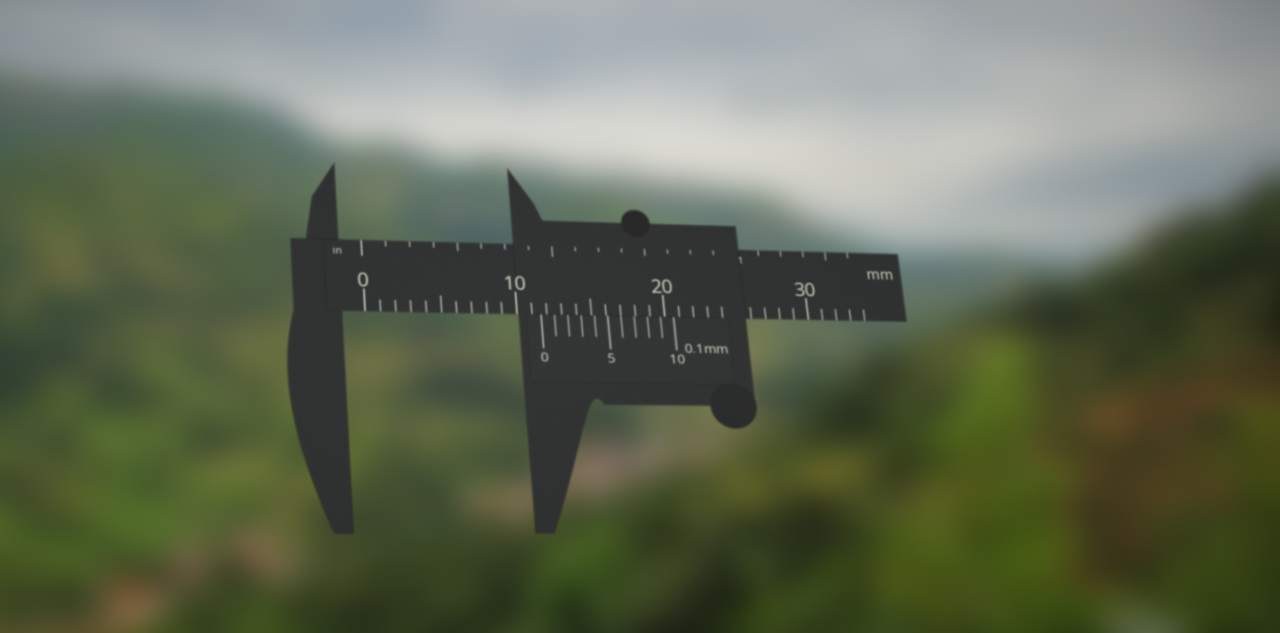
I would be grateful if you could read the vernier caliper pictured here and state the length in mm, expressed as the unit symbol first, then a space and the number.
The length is mm 11.6
